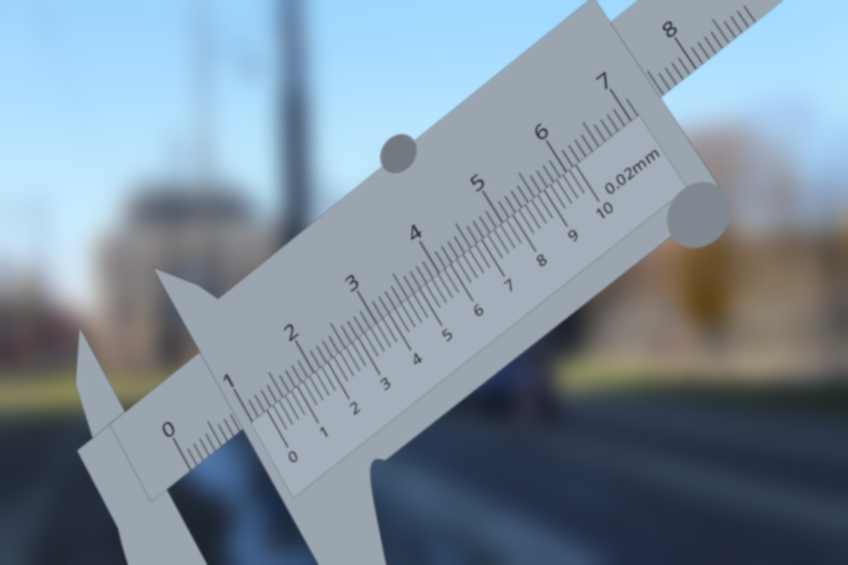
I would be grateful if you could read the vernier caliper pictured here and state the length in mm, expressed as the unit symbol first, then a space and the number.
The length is mm 12.4
